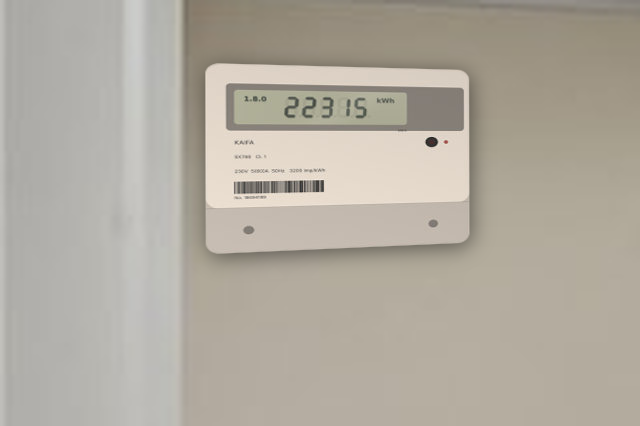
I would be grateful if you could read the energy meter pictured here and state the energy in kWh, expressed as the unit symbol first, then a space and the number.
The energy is kWh 22315
